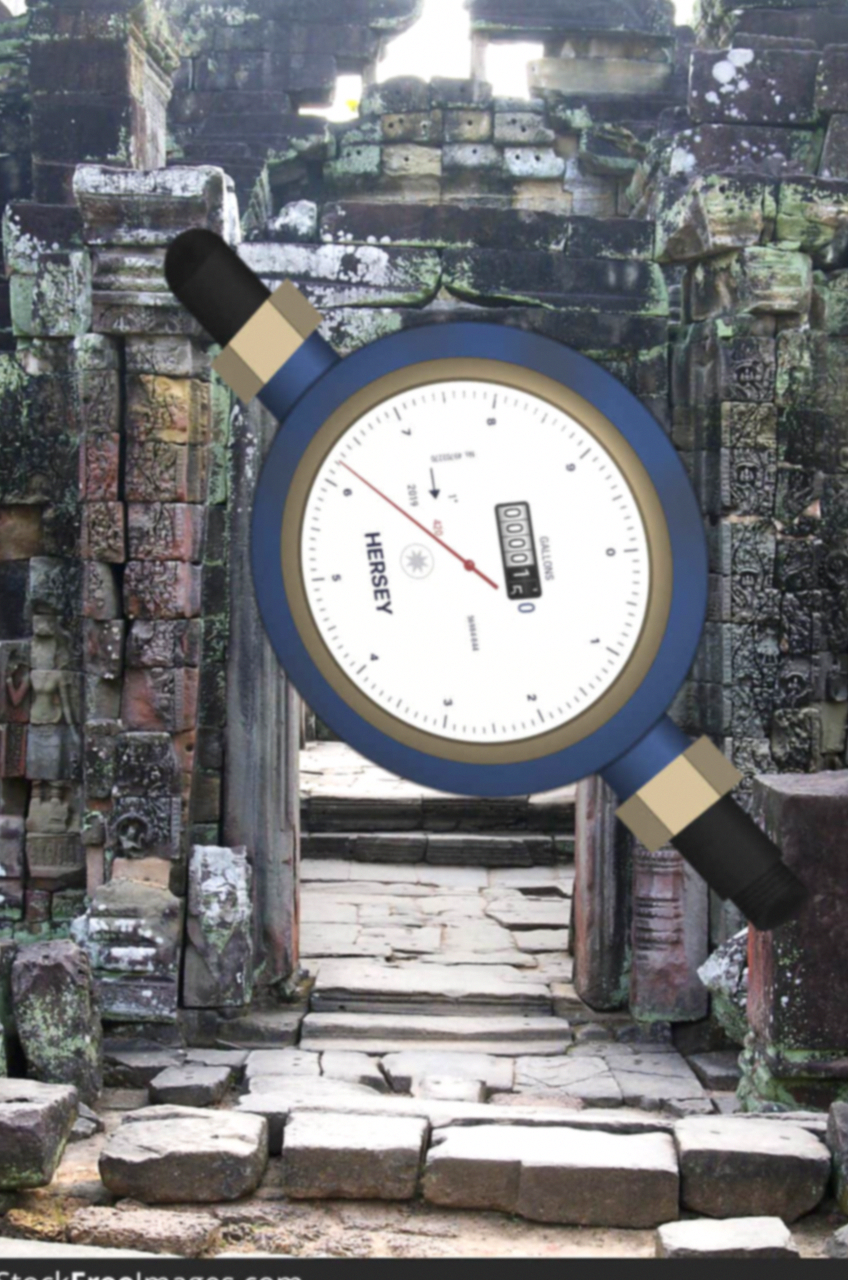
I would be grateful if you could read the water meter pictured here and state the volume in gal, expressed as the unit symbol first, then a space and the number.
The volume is gal 146.2
